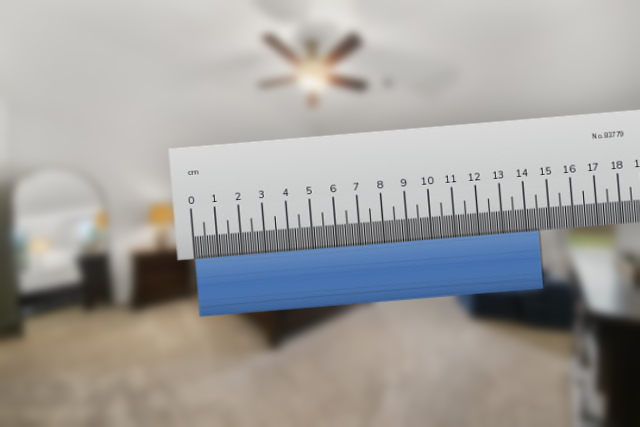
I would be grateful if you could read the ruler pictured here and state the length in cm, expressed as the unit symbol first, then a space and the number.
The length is cm 14.5
